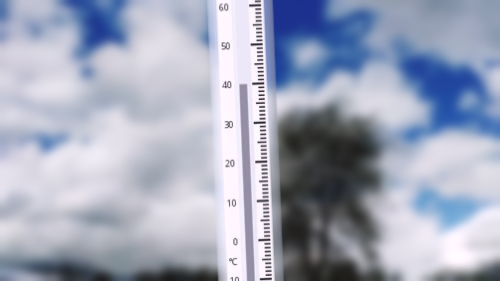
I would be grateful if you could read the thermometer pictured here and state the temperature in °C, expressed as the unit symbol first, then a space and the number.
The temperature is °C 40
